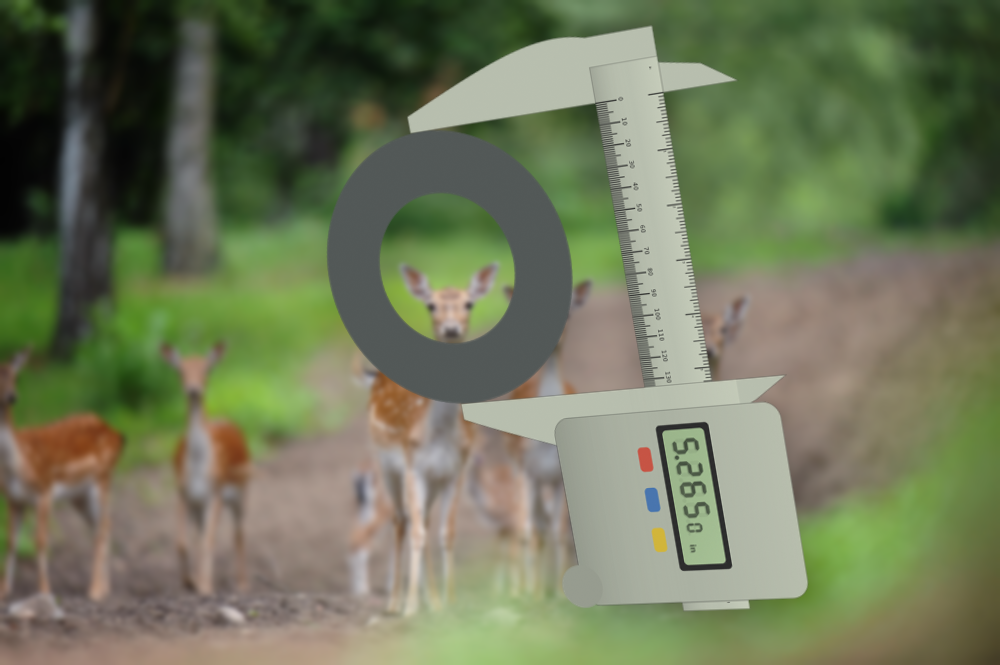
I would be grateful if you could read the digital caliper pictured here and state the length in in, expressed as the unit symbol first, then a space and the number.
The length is in 5.2650
